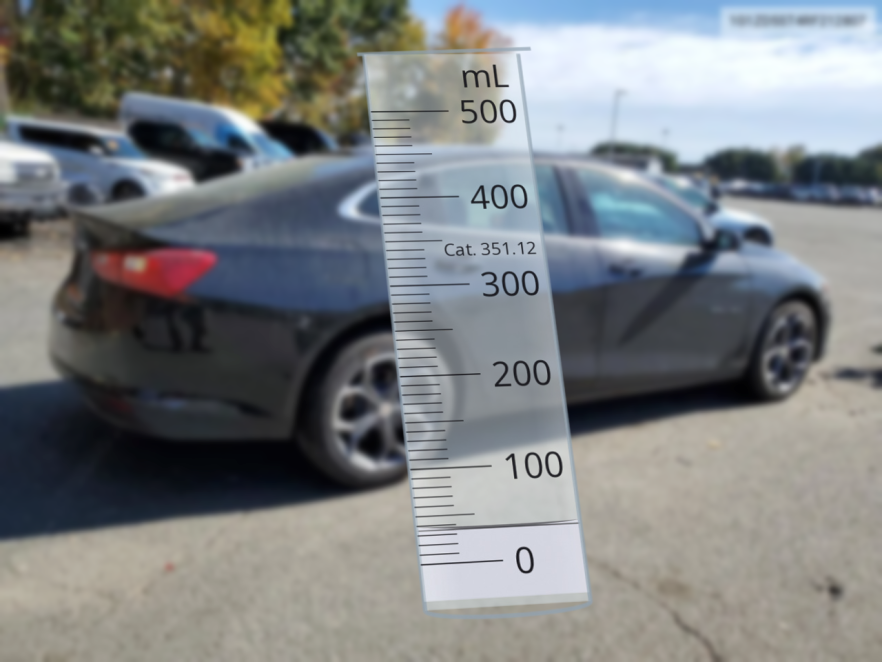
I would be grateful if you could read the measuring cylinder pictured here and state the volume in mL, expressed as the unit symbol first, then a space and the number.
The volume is mL 35
